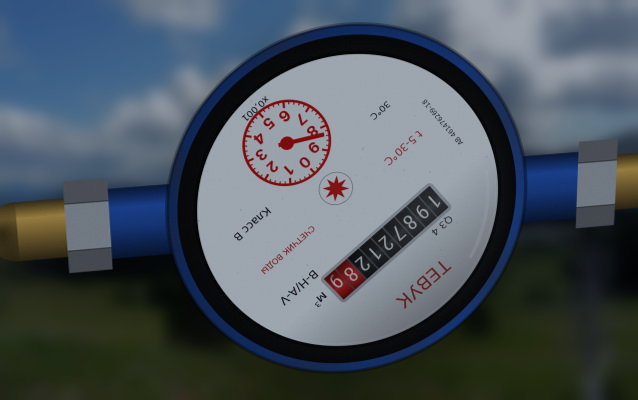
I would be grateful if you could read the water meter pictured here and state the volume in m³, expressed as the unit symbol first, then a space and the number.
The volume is m³ 1987212.888
